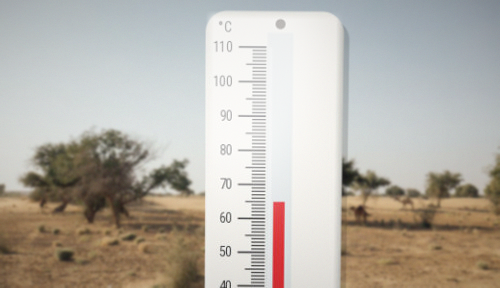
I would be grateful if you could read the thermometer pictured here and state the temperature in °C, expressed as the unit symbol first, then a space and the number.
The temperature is °C 65
